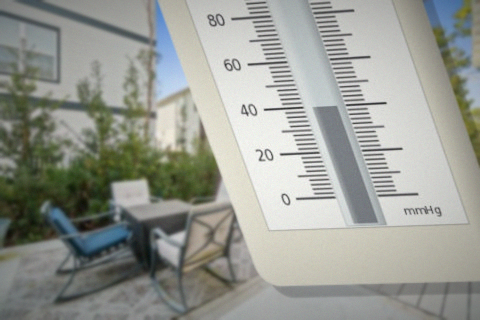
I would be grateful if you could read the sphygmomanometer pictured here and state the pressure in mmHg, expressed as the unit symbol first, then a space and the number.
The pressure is mmHg 40
